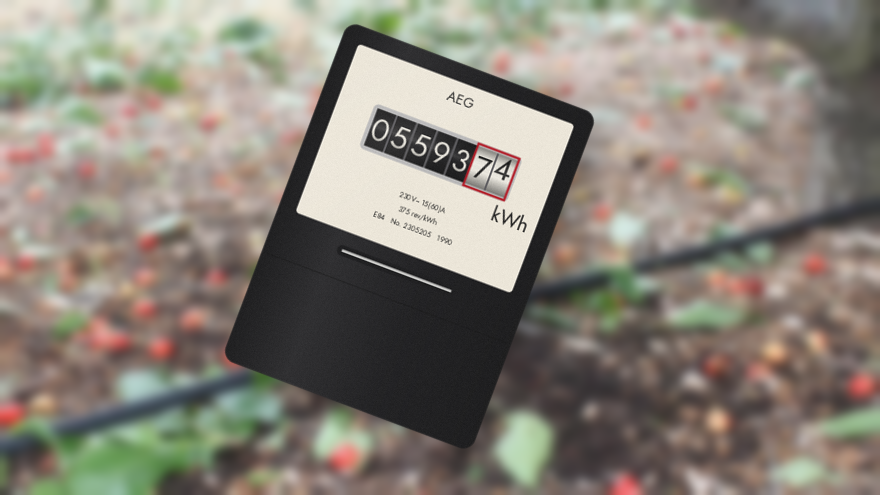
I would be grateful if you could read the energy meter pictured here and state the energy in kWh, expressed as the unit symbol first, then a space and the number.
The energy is kWh 5593.74
